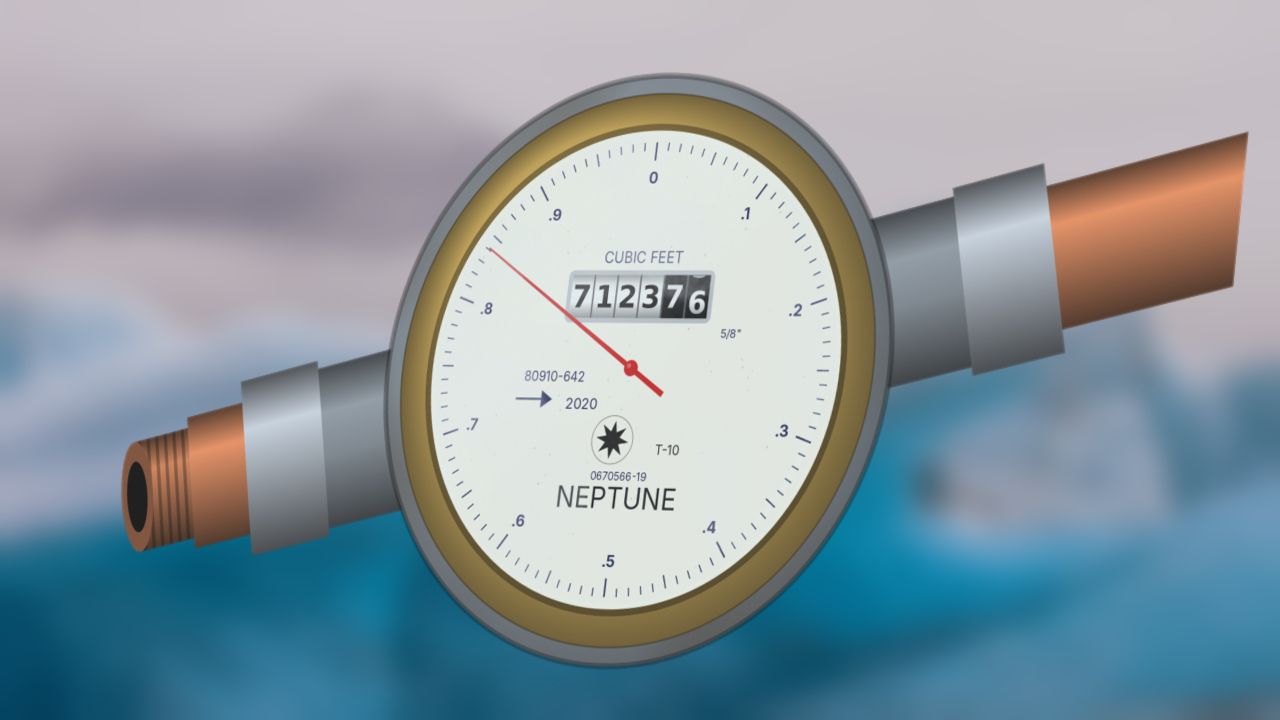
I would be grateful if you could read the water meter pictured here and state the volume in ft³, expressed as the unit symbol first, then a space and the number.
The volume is ft³ 712375.84
